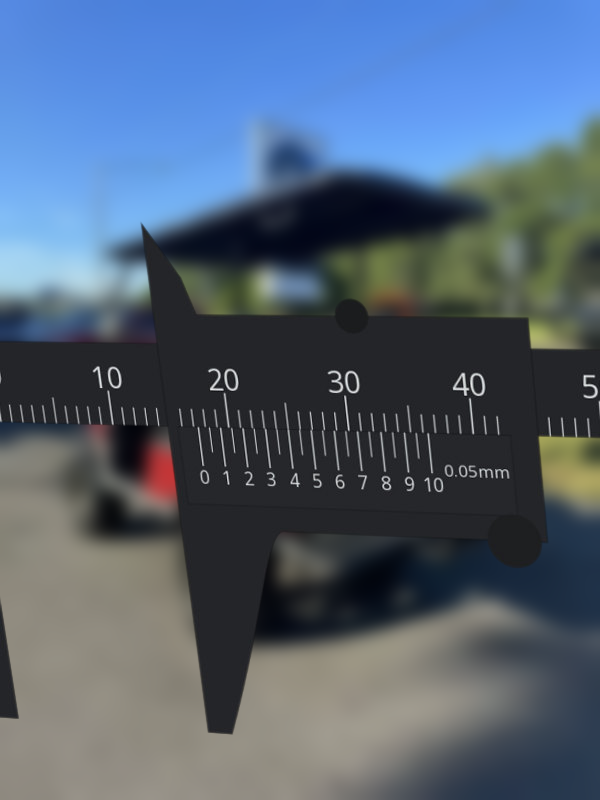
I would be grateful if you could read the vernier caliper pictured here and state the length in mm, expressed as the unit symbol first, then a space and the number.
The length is mm 17.4
